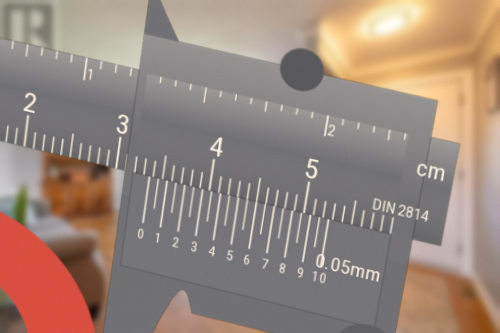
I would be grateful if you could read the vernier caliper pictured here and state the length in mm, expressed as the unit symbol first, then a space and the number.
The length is mm 33.6
